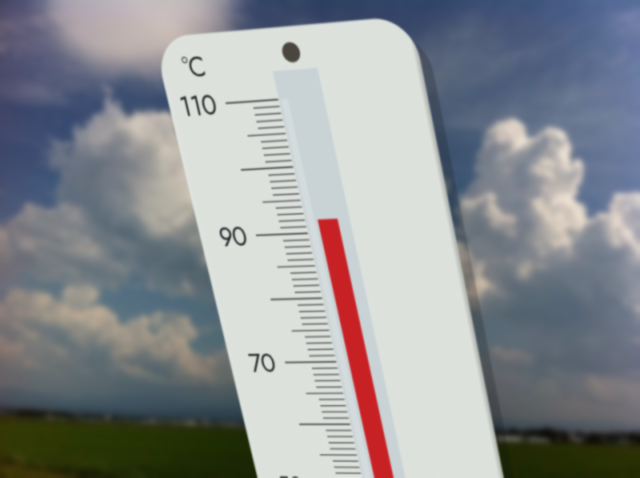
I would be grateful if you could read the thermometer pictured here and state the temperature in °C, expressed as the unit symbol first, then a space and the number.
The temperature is °C 92
